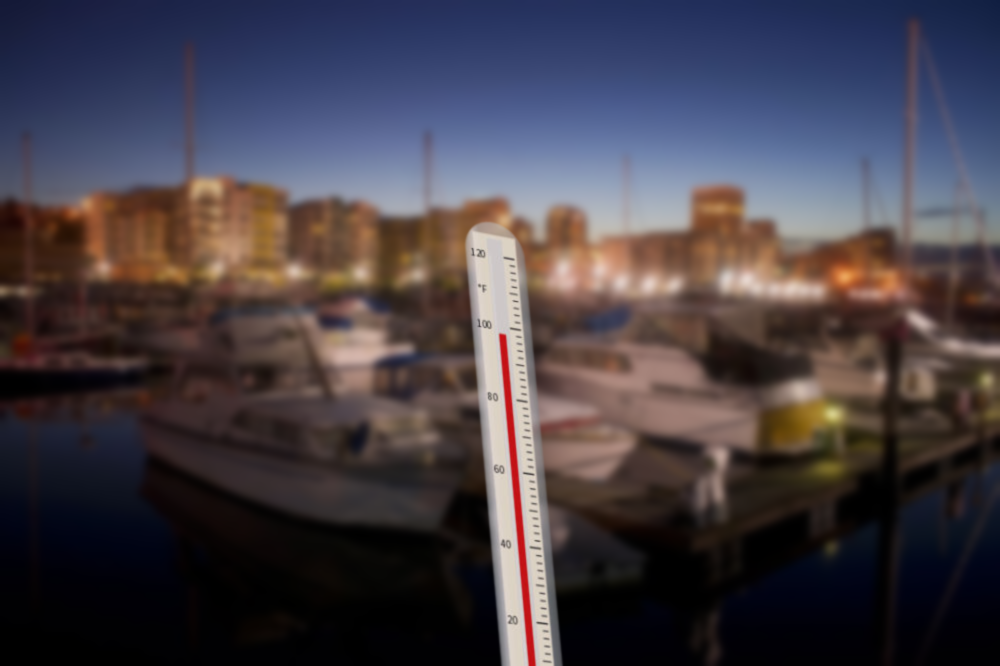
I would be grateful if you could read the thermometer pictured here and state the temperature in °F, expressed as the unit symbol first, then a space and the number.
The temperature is °F 98
